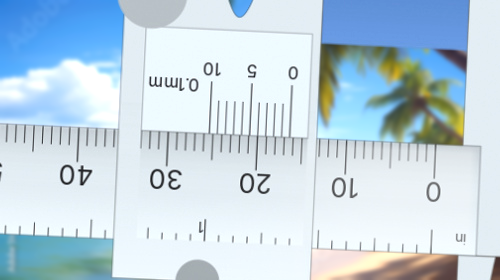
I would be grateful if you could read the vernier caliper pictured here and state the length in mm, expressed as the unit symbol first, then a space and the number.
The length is mm 16.4
